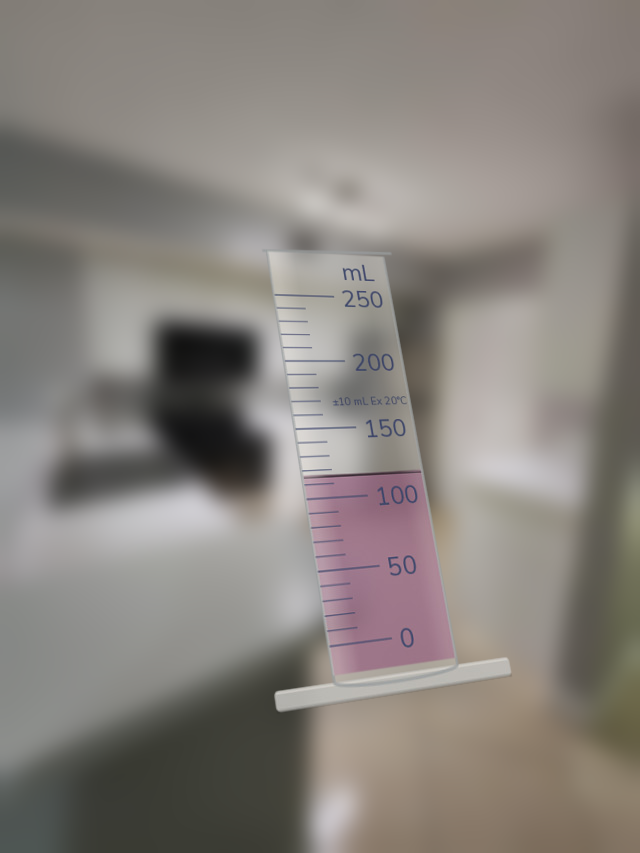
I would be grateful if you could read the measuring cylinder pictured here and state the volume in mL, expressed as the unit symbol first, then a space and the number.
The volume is mL 115
